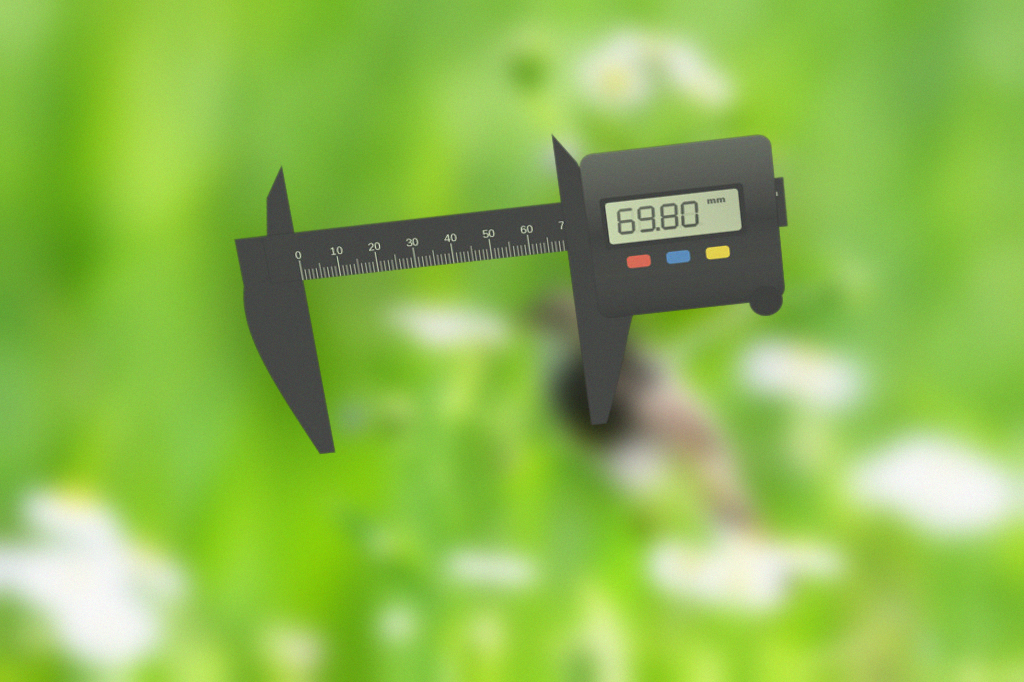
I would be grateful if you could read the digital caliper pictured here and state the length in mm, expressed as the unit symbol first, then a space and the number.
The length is mm 69.80
